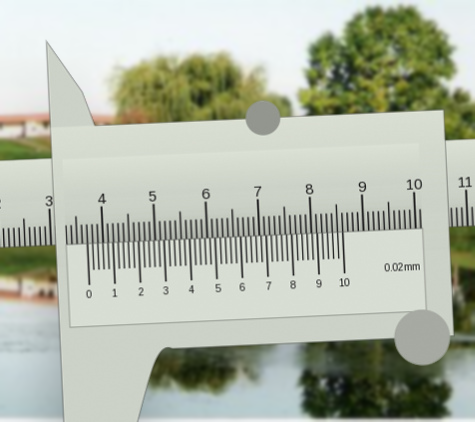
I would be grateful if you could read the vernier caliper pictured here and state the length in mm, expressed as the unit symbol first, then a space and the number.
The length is mm 37.0
